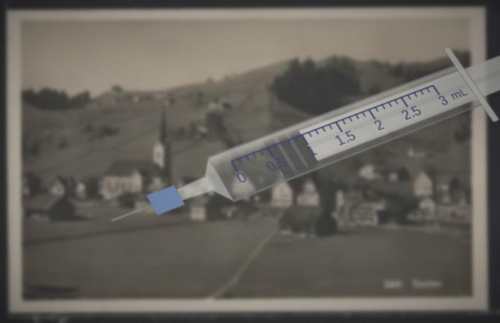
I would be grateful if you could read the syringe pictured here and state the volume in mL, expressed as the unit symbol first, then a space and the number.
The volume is mL 0.5
